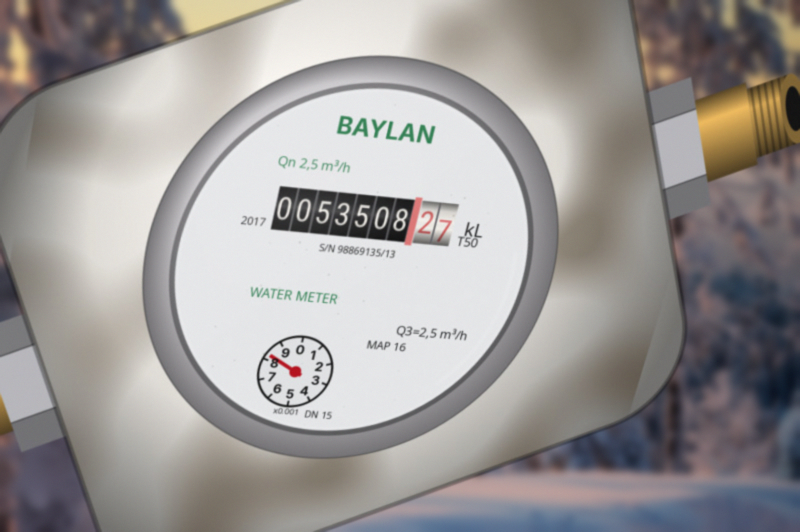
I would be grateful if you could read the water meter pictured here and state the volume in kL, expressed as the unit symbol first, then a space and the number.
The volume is kL 53508.268
